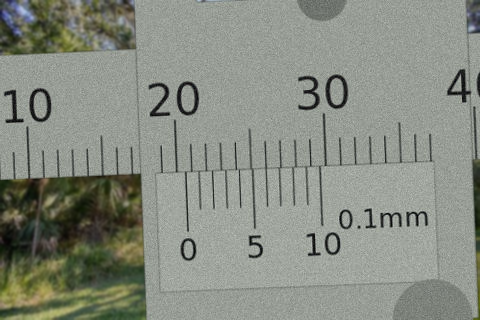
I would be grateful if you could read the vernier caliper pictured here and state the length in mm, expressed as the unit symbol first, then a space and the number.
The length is mm 20.6
